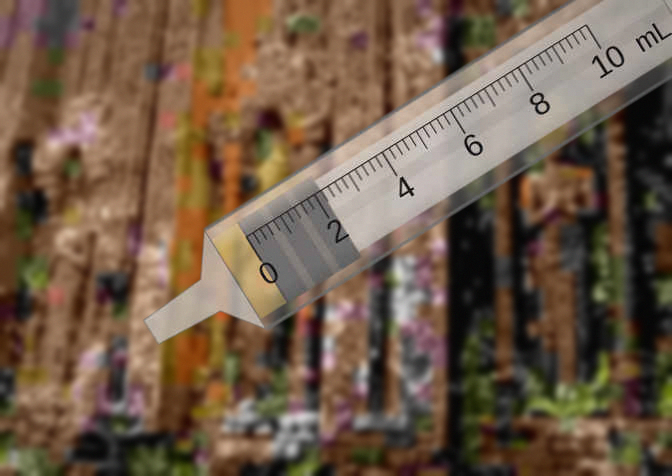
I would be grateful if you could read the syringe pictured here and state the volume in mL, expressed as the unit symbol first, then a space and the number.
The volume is mL 0
